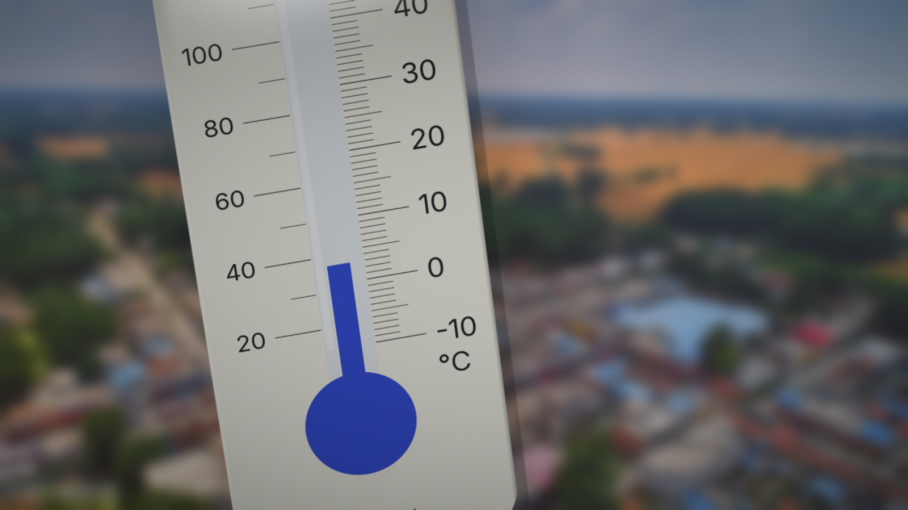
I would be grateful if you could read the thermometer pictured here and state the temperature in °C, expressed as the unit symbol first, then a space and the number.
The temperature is °C 3
